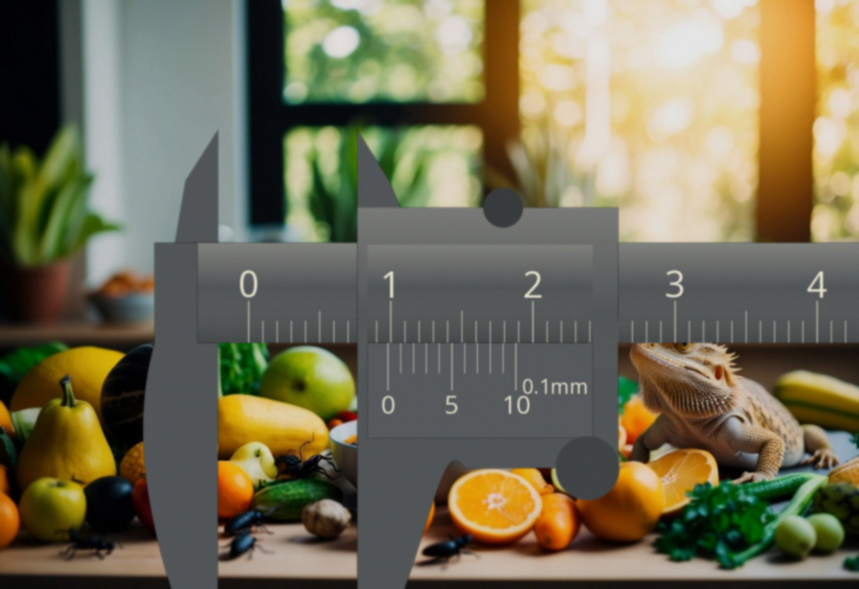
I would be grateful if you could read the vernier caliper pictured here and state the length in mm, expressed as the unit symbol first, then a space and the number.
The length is mm 9.8
